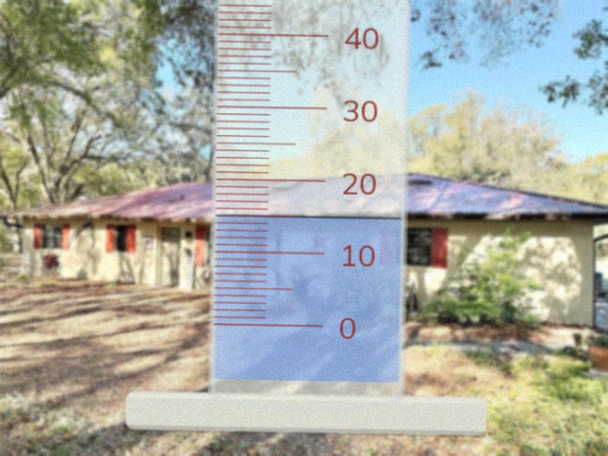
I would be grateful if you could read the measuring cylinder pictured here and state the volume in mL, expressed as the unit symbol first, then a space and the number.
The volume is mL 15
